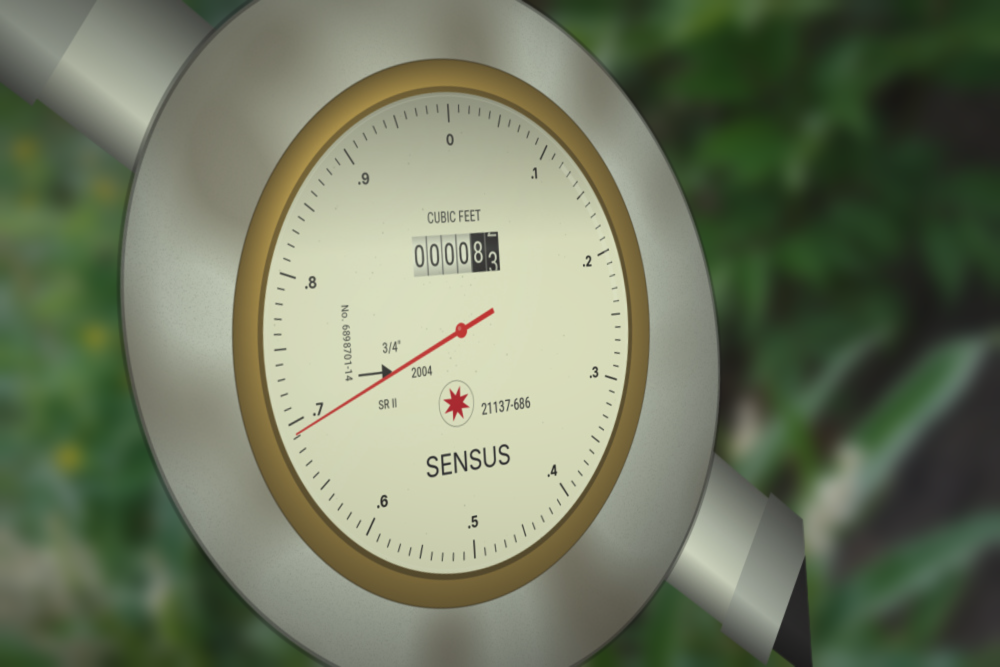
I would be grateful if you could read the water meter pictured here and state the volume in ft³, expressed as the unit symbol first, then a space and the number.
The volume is ft³ 82.69
